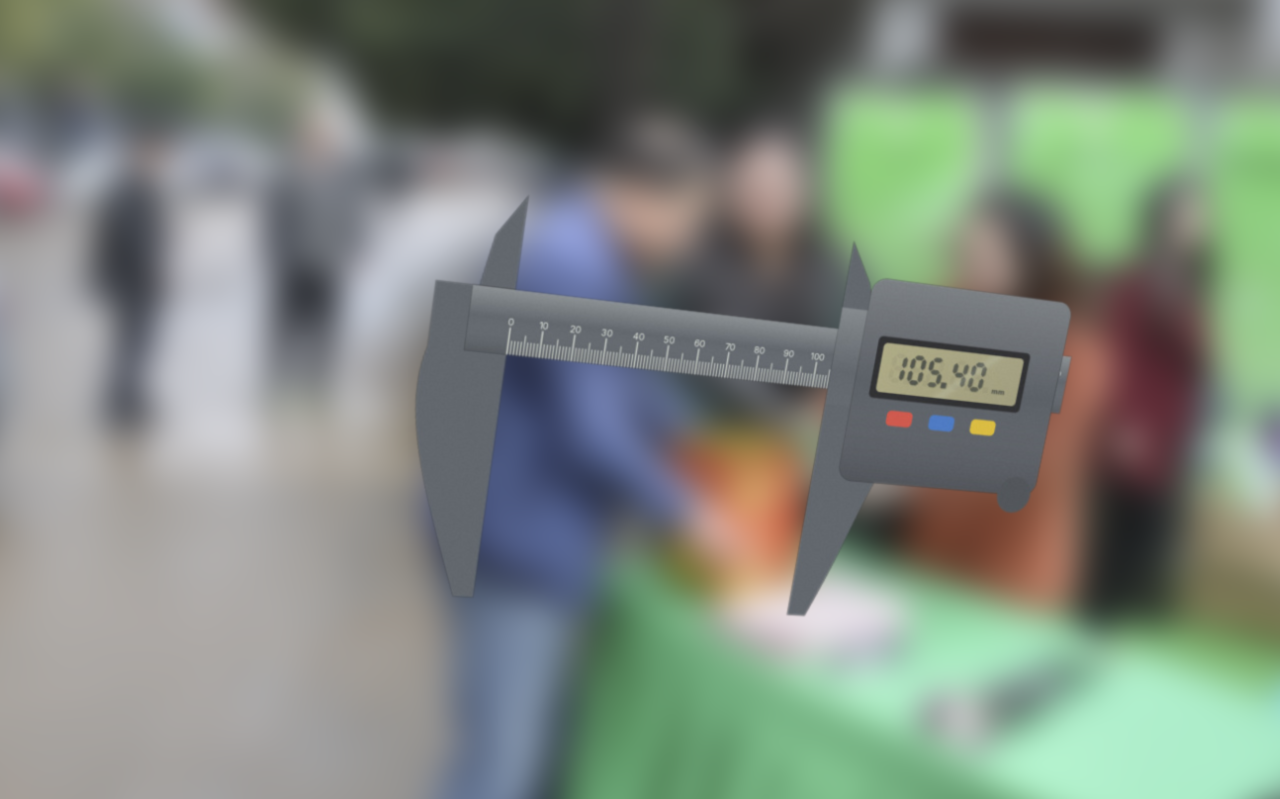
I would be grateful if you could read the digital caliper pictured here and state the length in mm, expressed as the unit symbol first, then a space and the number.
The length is mm 105.40
